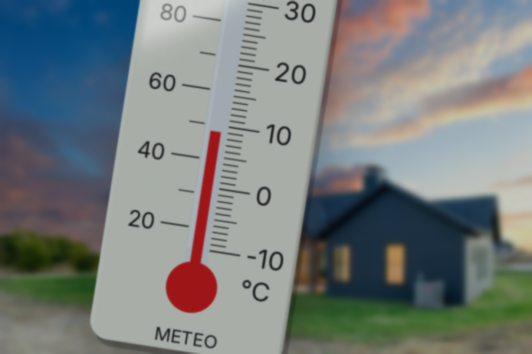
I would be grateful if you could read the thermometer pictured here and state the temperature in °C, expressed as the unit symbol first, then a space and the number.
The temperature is °C 9
